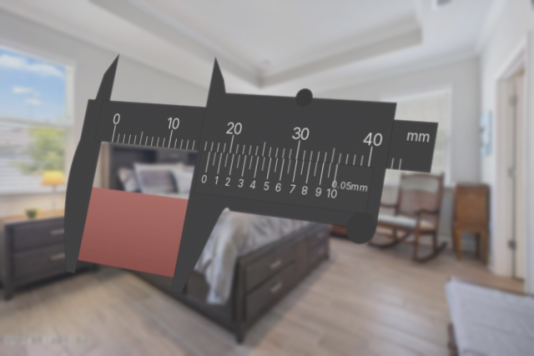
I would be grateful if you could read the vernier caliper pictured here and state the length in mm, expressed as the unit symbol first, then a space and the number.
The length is mm 16.8
